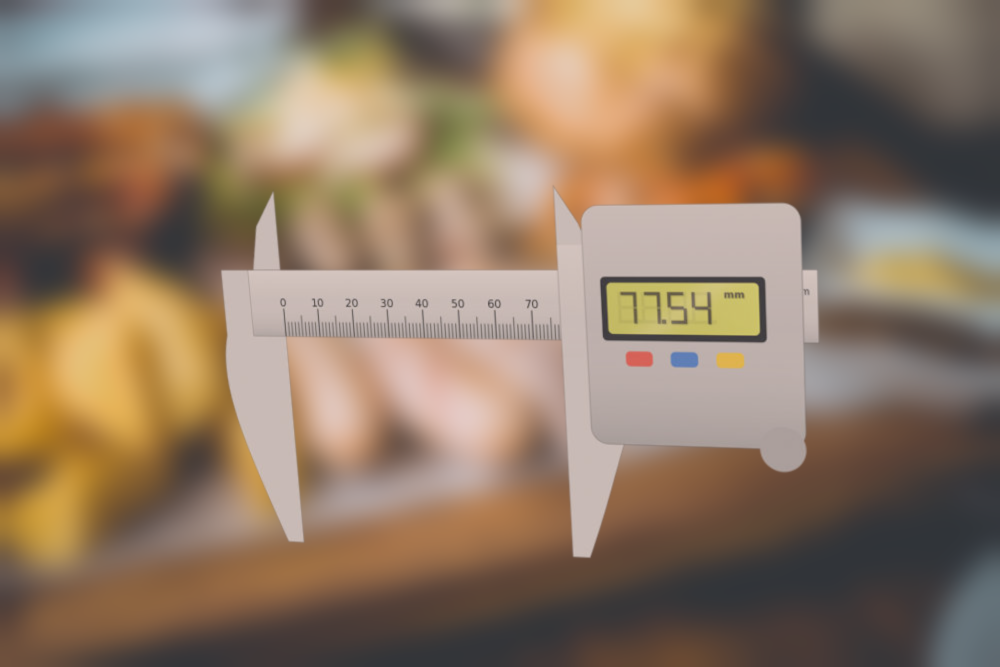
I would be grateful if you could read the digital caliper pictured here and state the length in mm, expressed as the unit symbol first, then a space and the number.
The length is mm 77.54
